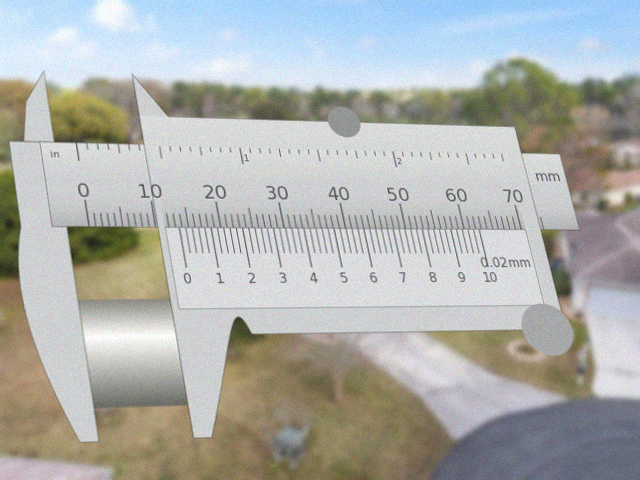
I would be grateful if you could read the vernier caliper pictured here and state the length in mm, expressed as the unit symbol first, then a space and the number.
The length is mm 13.6
